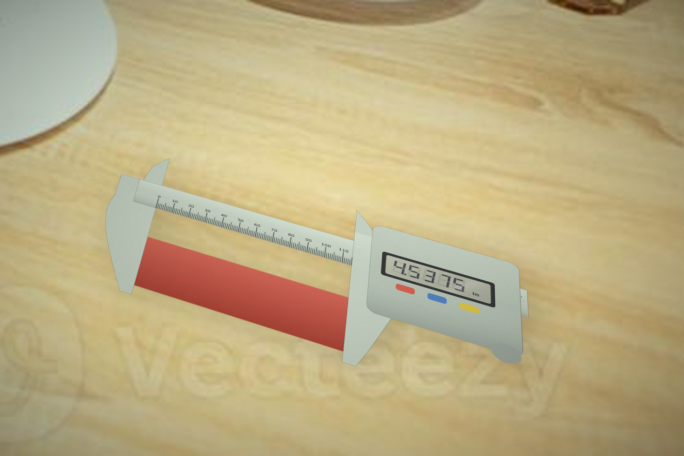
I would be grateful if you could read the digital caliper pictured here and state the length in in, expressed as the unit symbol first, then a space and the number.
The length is in 4.5375
